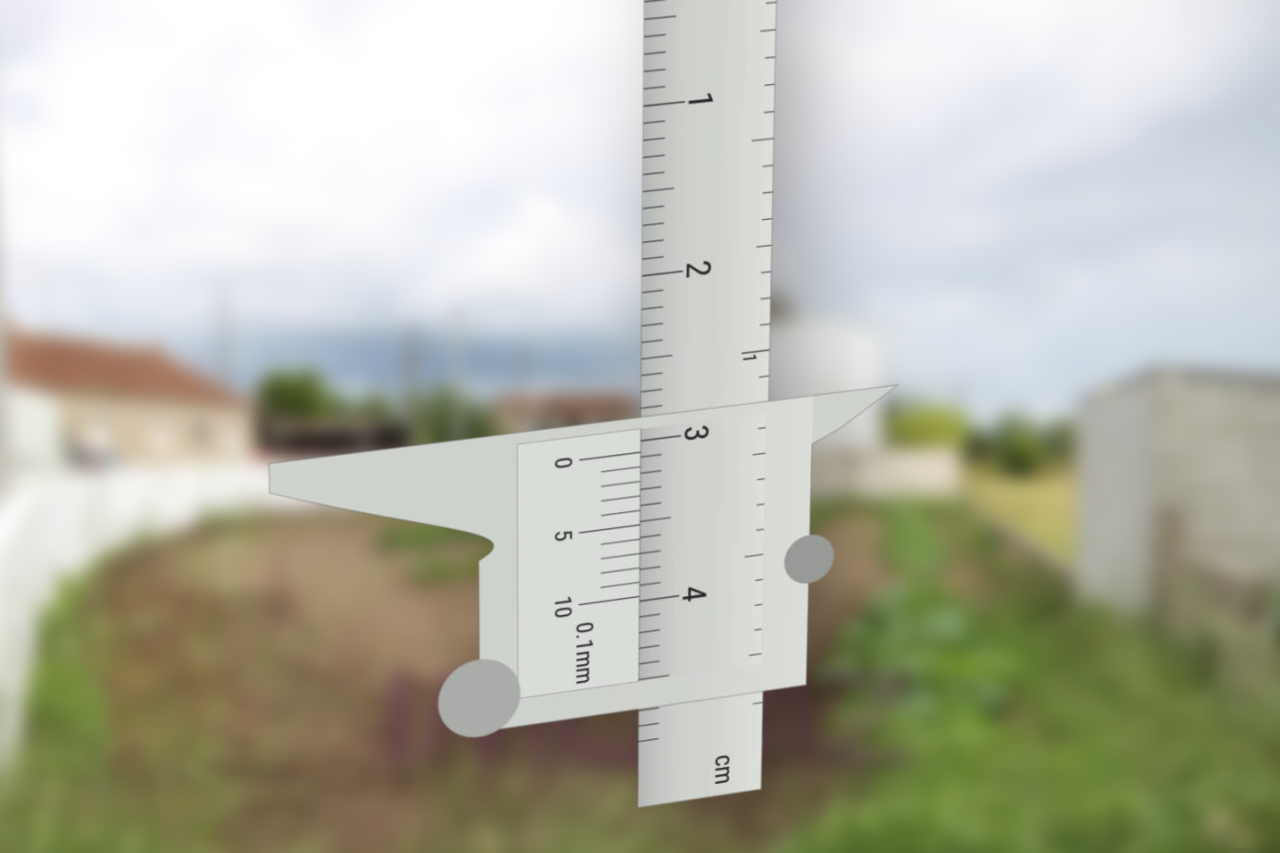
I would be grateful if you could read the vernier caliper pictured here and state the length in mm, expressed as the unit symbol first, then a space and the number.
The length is mm 30.7
